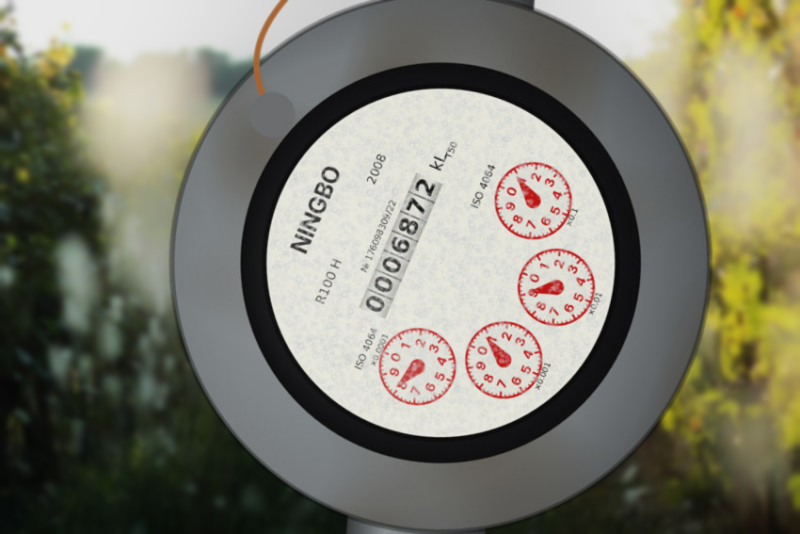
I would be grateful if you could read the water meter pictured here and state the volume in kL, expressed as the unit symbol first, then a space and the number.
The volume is kL 6872.0908
